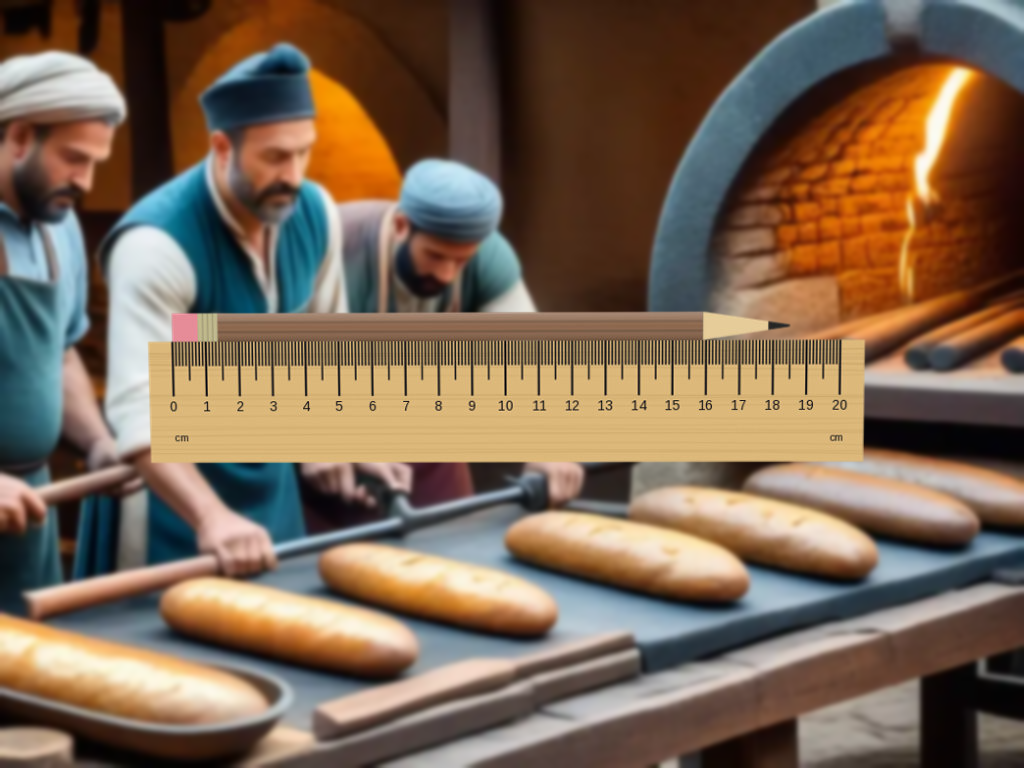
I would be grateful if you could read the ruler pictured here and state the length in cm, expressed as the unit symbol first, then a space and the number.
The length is cm 18.5
